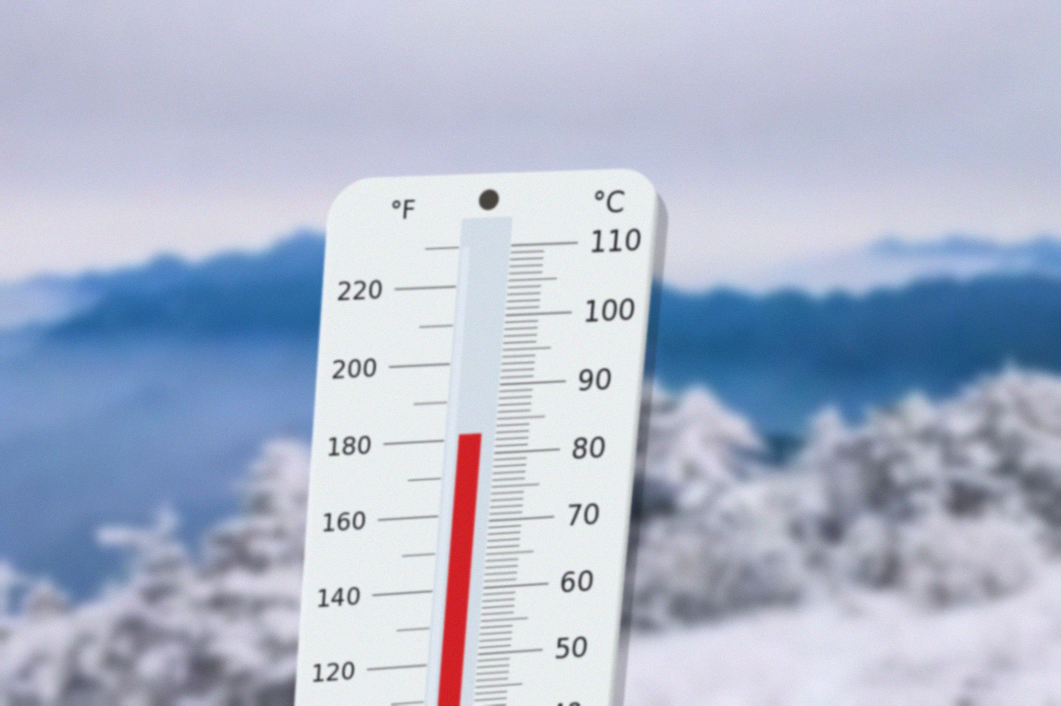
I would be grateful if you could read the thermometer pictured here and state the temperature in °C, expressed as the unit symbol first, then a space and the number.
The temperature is °C 83
